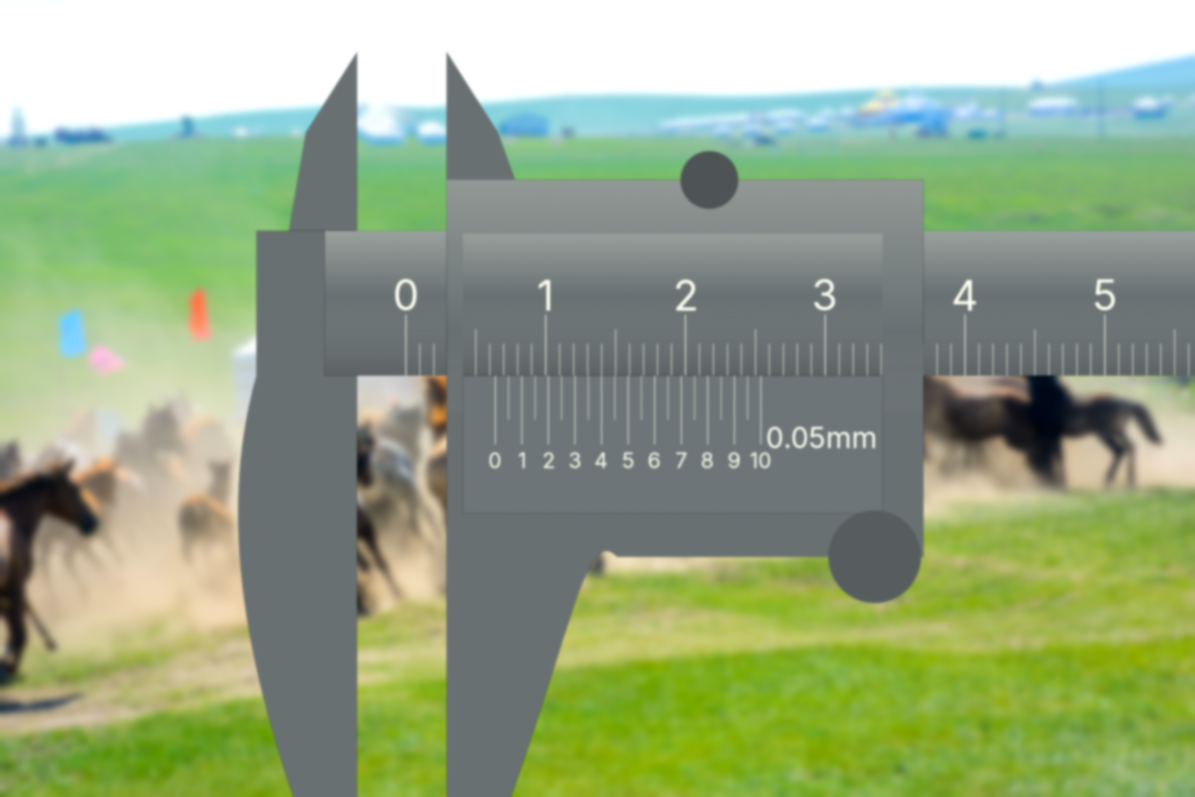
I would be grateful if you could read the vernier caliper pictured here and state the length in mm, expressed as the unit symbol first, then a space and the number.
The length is mm 6.4
